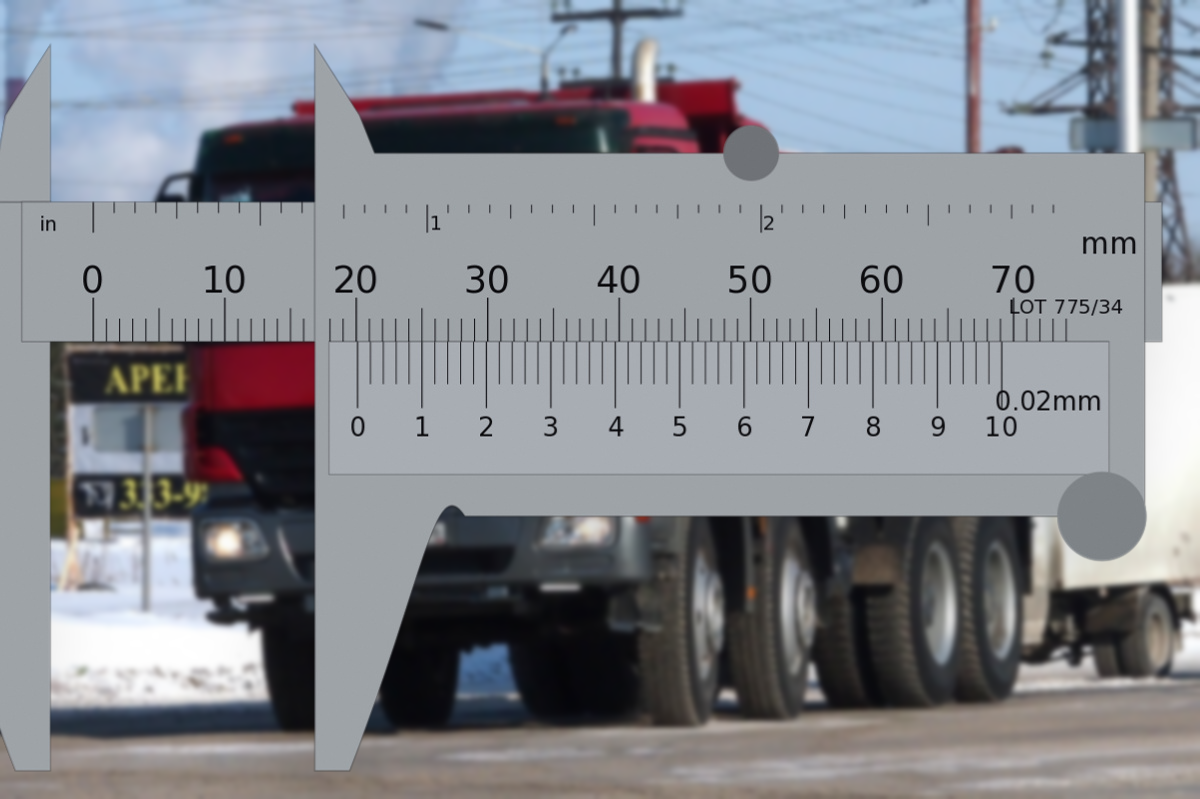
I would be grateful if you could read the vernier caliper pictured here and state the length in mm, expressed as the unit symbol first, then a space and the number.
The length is mm 20.1
